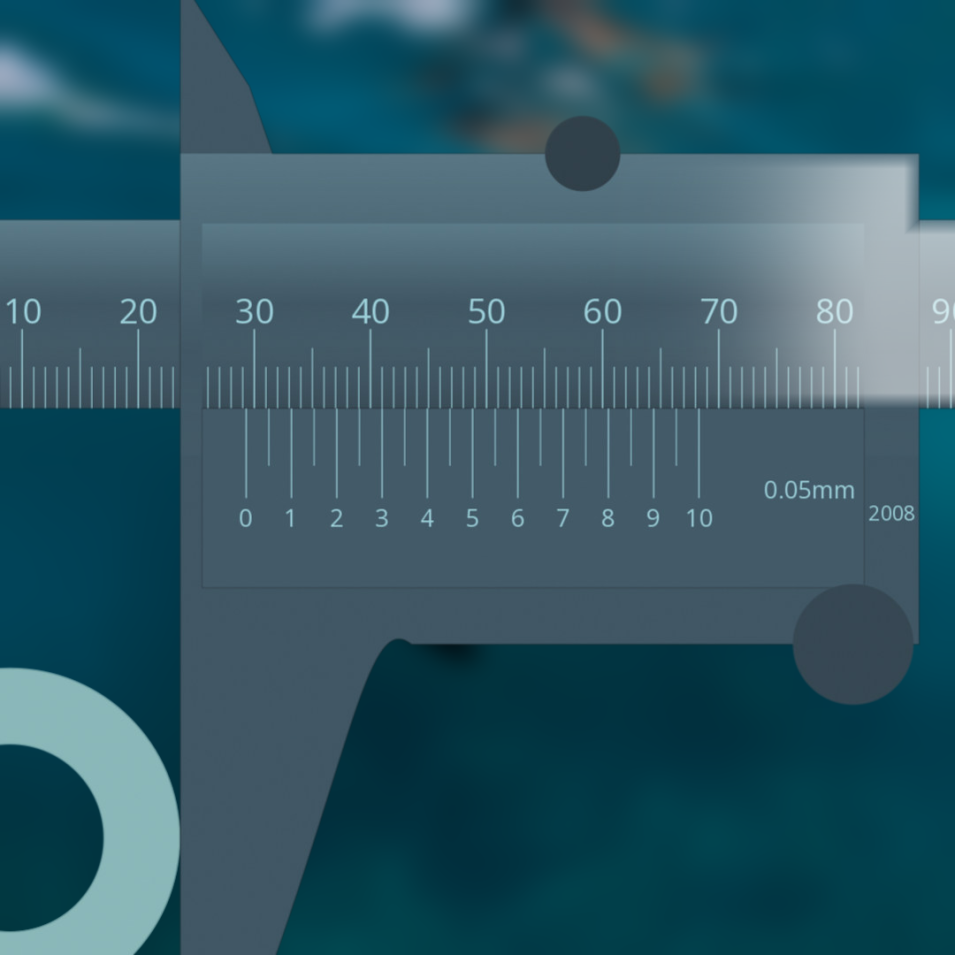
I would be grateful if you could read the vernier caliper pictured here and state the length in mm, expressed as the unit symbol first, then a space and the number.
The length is mm 29.3
